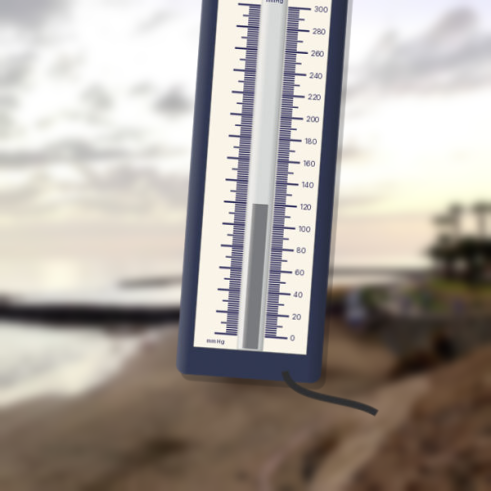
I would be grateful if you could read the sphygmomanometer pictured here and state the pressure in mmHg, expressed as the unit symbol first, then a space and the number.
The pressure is mmHg 120
